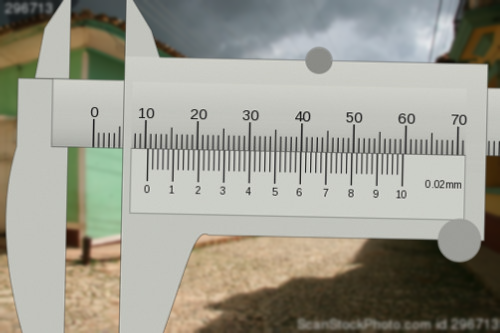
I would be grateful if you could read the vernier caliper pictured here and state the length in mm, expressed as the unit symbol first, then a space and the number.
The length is mm 10.5
